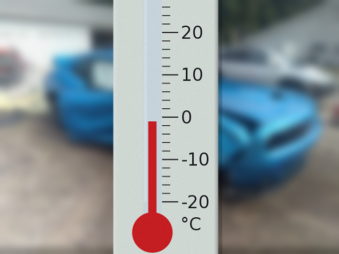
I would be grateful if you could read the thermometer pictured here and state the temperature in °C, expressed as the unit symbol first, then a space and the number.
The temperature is °C -1
